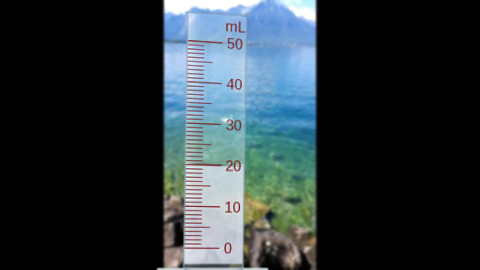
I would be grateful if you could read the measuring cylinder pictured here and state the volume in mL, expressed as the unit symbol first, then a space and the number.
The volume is mL 20
